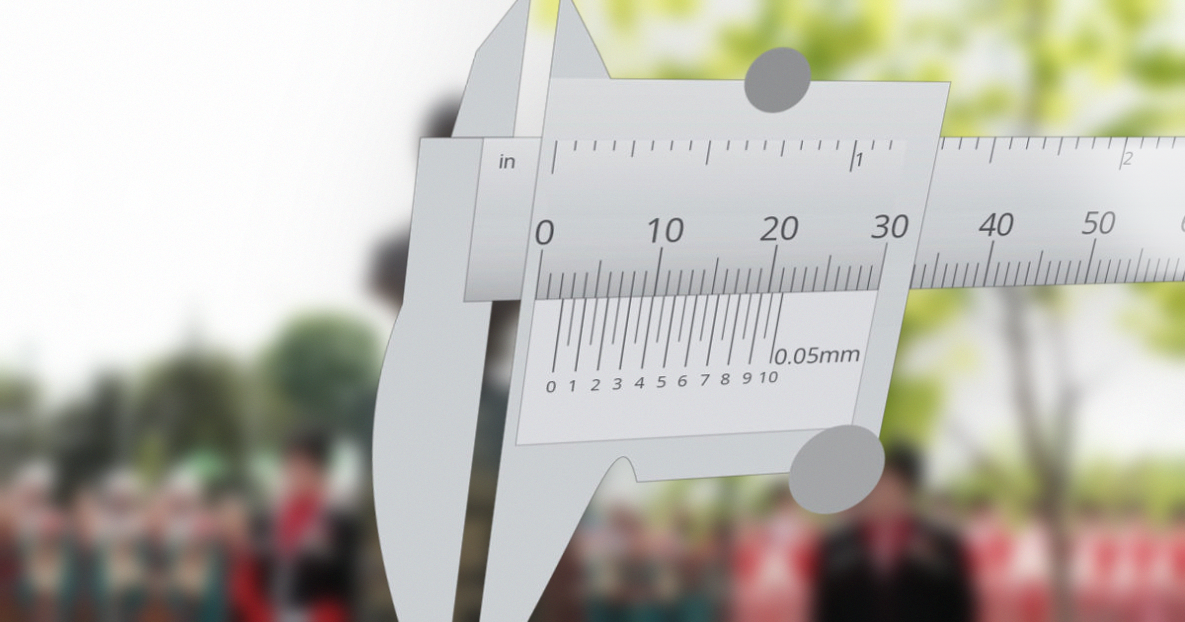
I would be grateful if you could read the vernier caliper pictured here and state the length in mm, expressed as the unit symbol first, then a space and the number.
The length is mm 2.3
